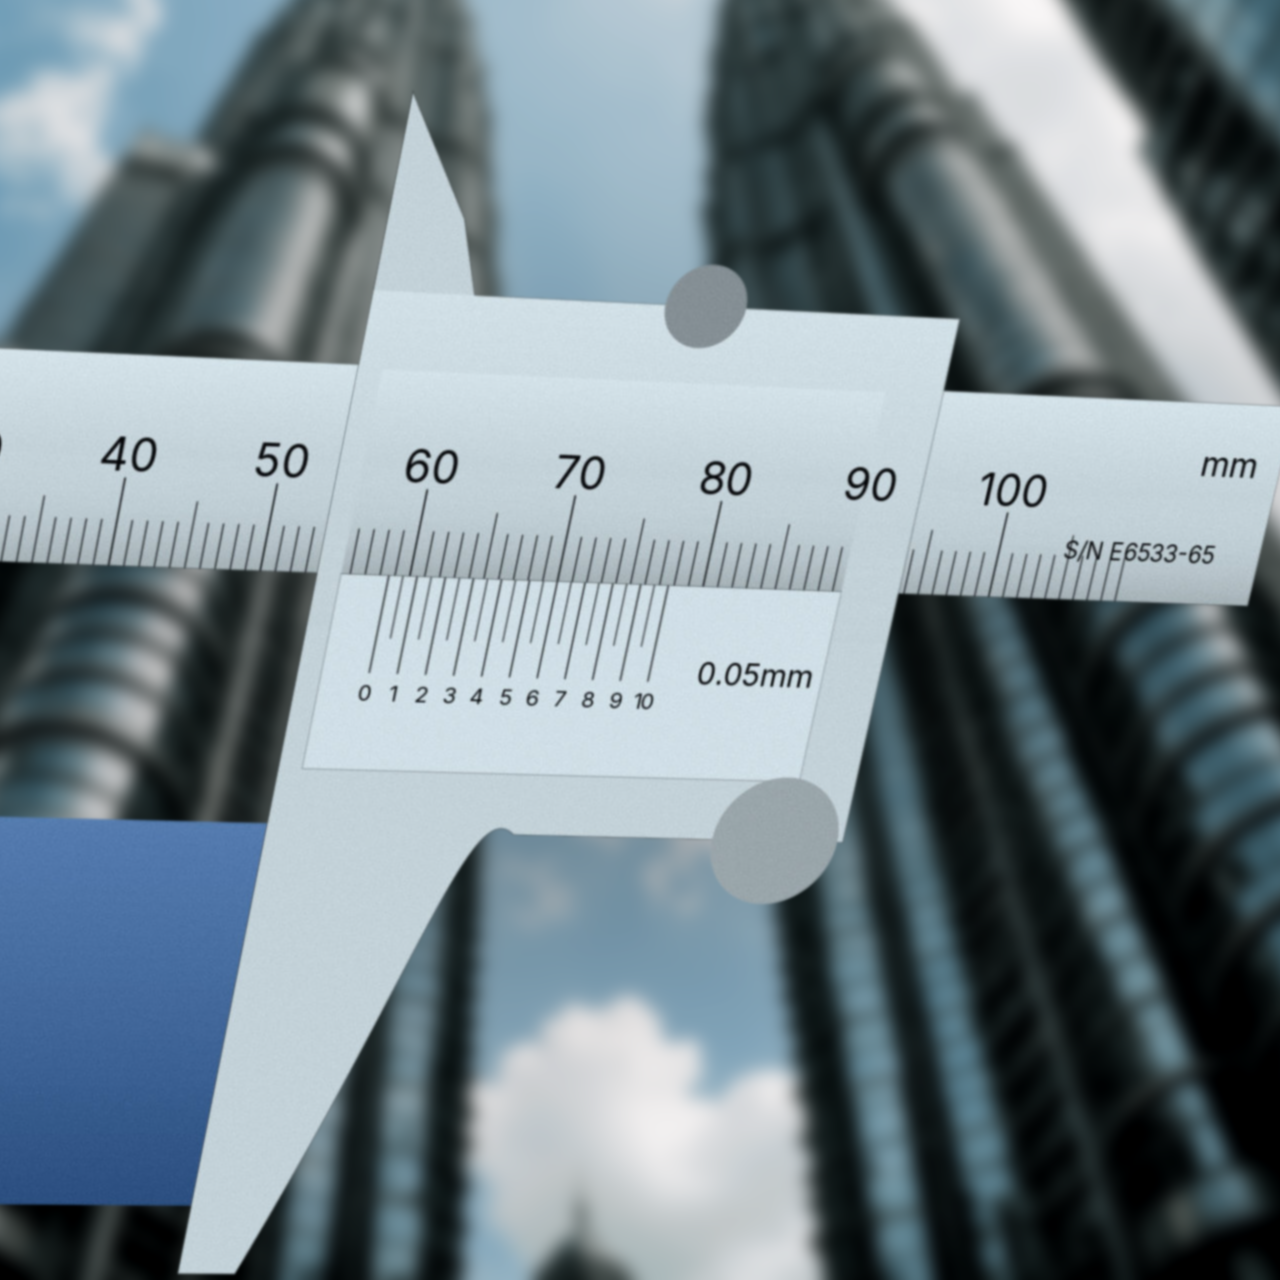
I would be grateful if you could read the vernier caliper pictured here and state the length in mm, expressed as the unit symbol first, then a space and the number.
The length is mm 58.6
